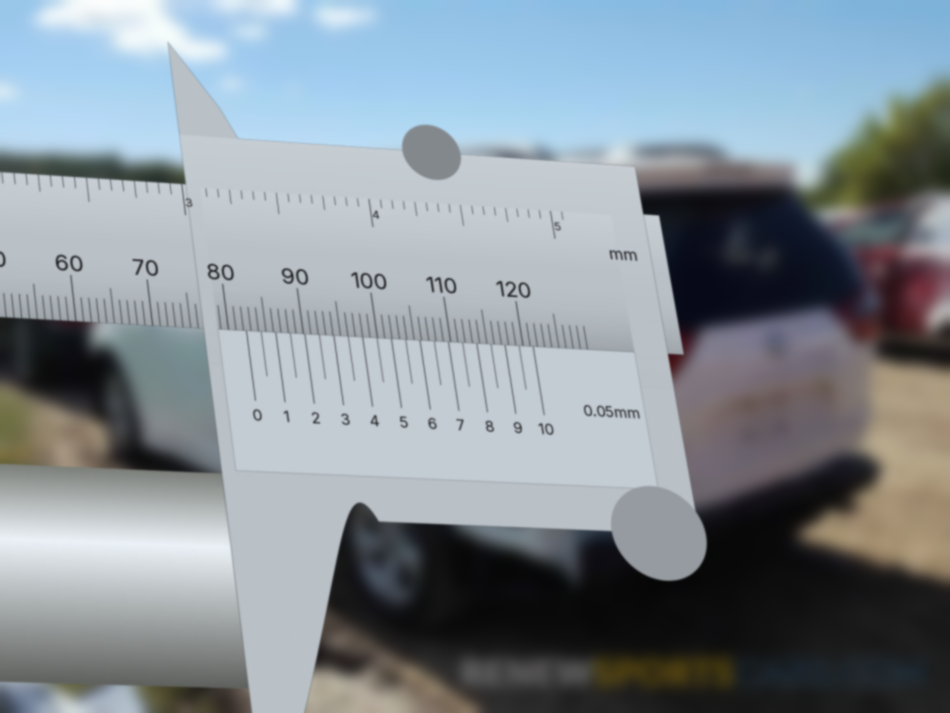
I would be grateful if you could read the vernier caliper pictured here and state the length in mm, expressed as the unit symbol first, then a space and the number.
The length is mm 82.4
